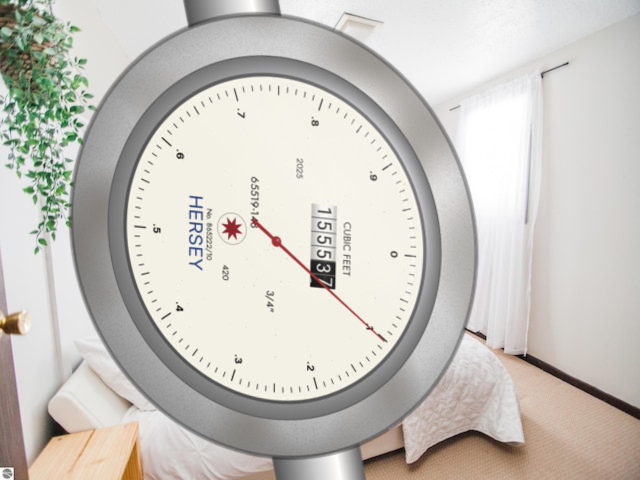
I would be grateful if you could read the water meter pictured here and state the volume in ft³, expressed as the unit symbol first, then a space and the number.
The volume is ft³ 155537.10
